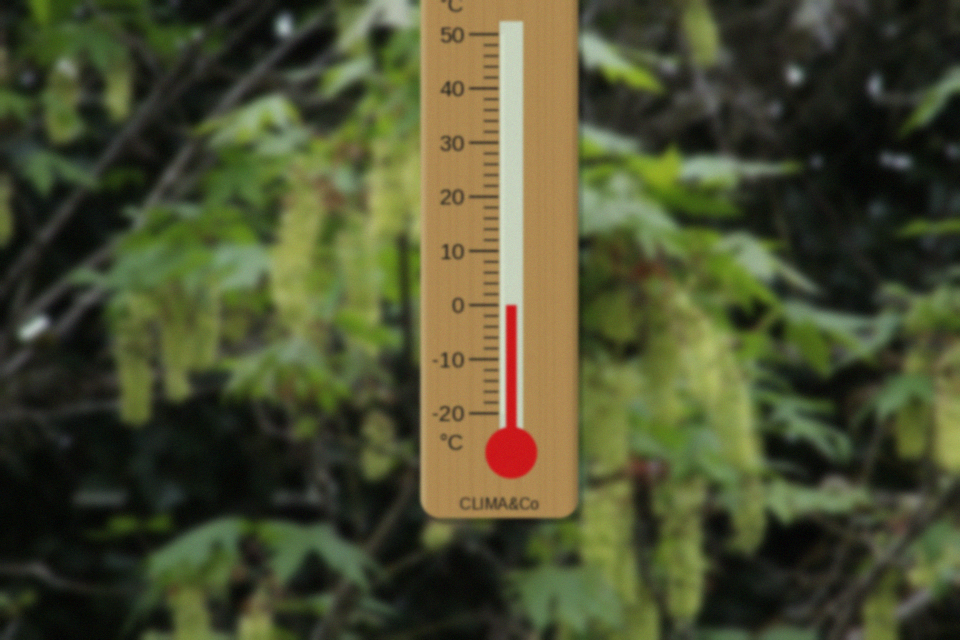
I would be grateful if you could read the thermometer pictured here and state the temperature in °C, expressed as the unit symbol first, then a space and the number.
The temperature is °C 0
